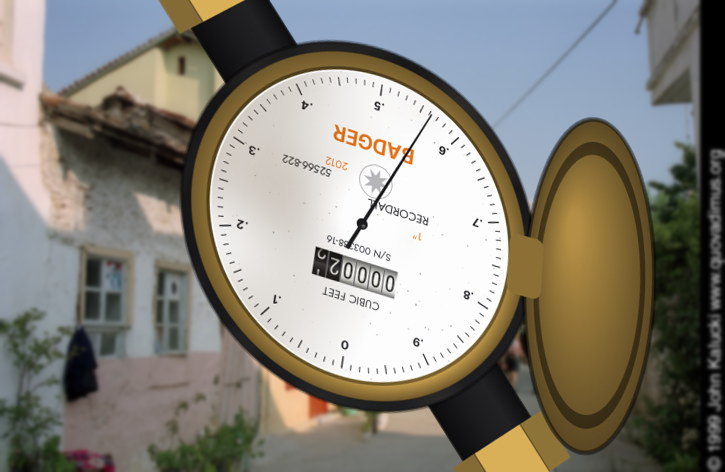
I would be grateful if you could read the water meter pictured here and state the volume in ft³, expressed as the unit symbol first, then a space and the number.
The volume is ft³ 21.56
